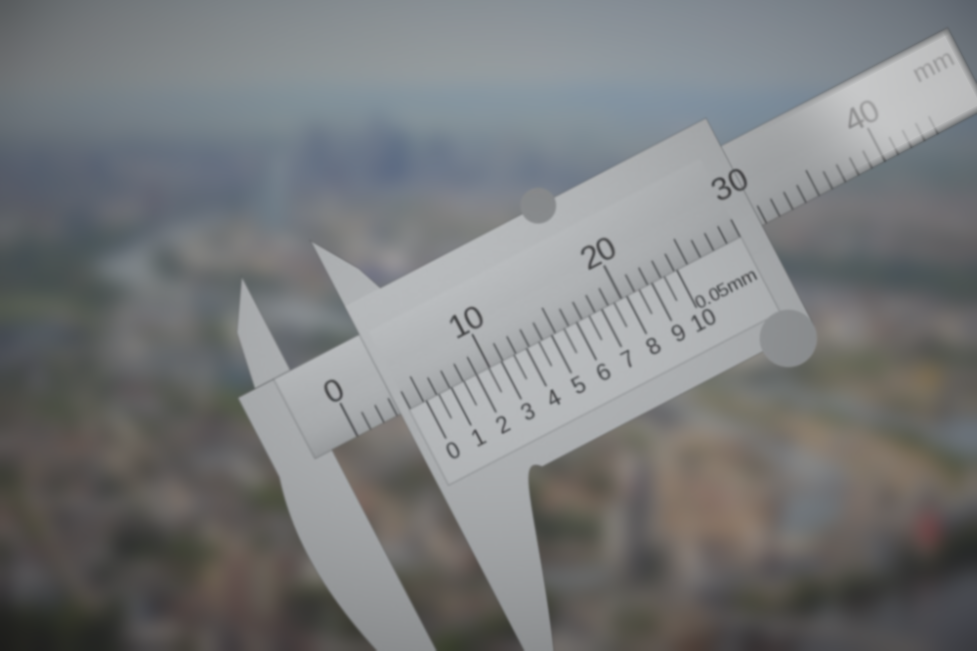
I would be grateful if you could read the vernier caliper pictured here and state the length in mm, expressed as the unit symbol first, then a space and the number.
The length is mm 5.2
